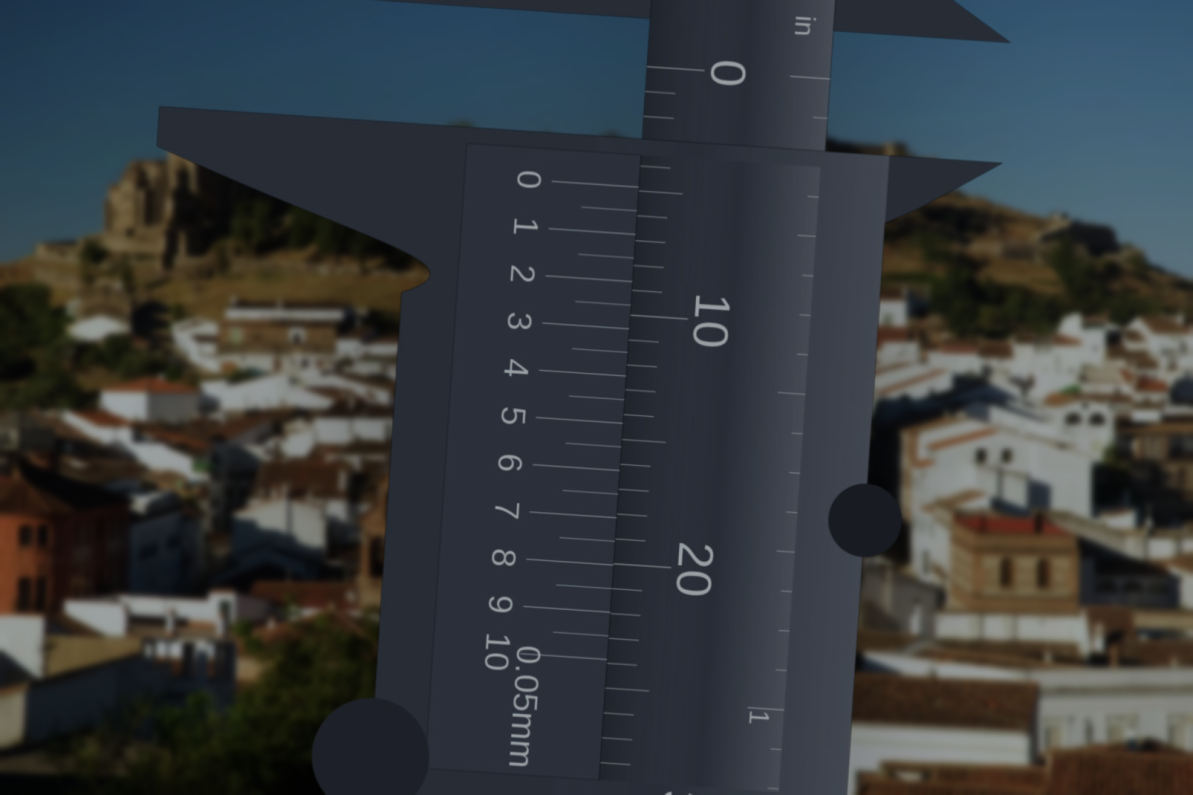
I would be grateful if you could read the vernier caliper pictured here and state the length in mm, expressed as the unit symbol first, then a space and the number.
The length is mm 4.85
